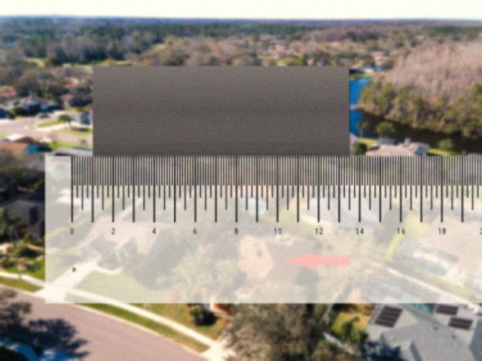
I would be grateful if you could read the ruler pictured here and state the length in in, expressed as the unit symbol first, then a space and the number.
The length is in 12.5
